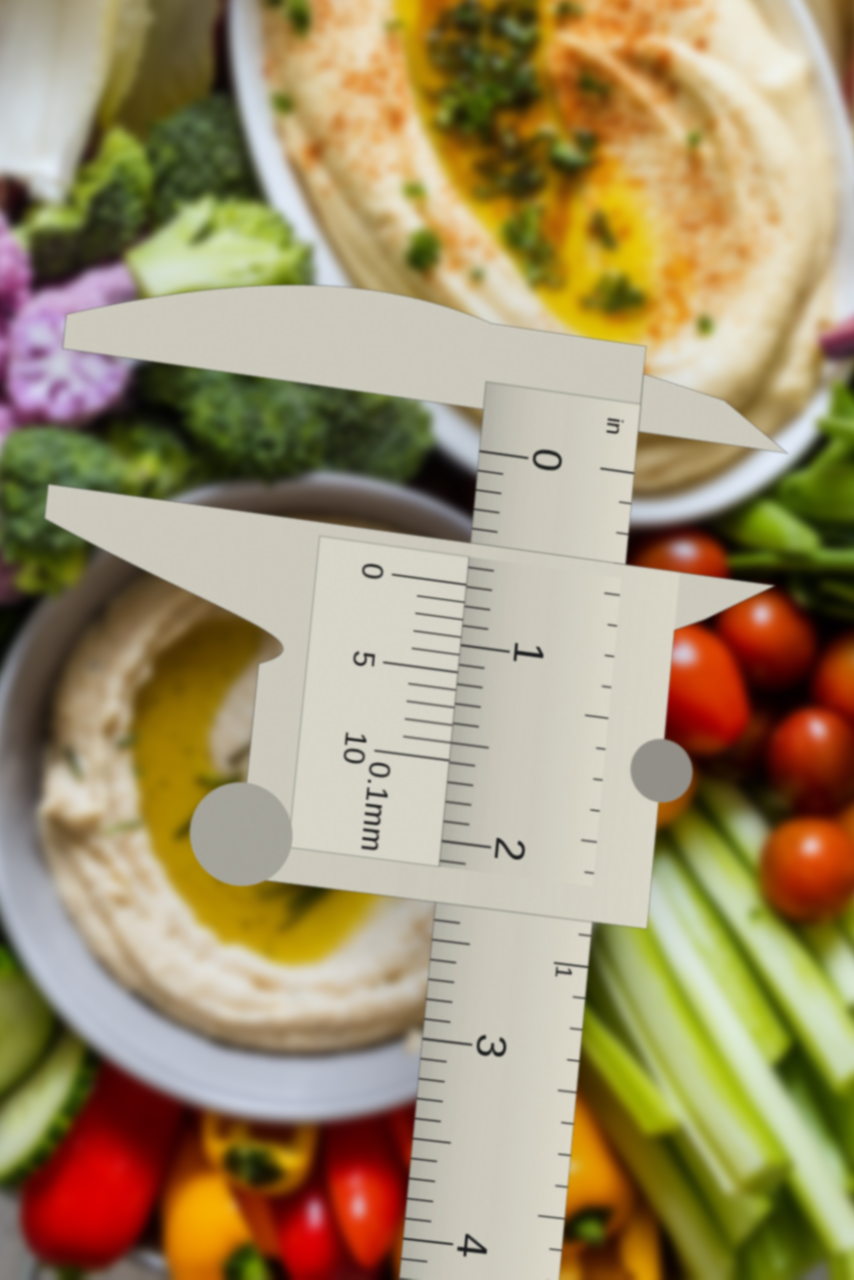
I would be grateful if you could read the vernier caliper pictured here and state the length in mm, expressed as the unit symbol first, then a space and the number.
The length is mm 6.9
